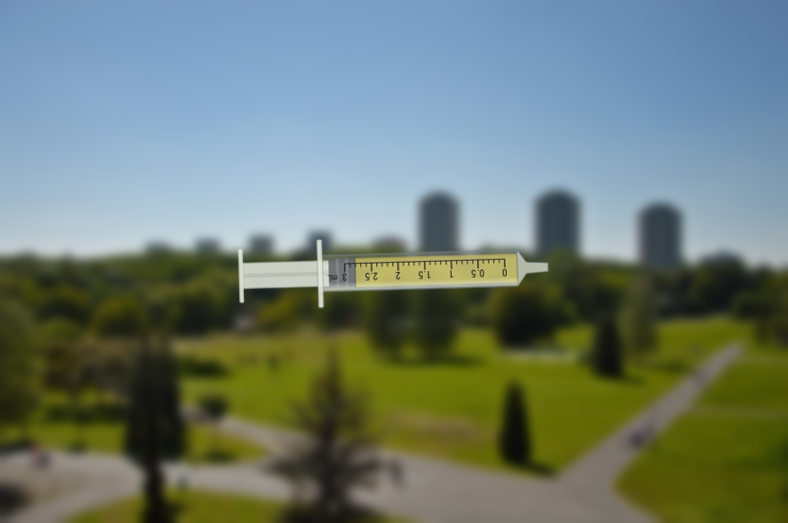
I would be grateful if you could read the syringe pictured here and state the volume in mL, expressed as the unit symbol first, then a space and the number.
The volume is mL 2.8
